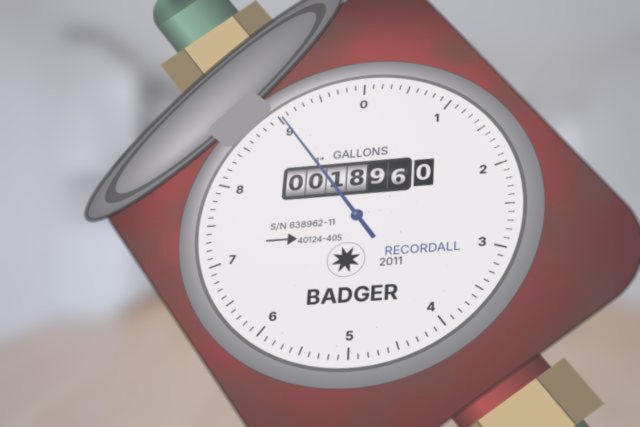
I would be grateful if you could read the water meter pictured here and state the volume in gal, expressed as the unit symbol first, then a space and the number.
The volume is gal 18959.0
